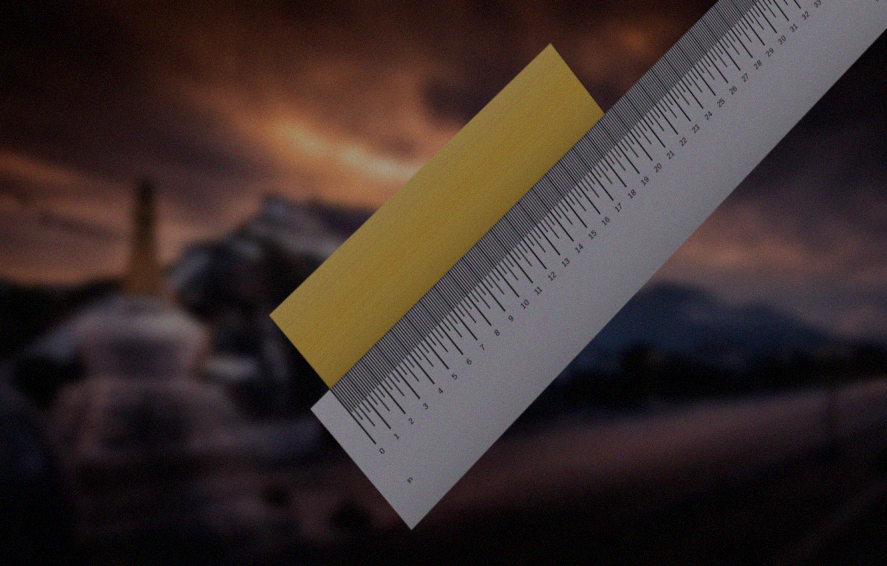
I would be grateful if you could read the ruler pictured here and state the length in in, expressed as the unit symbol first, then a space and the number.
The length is in 19.5
